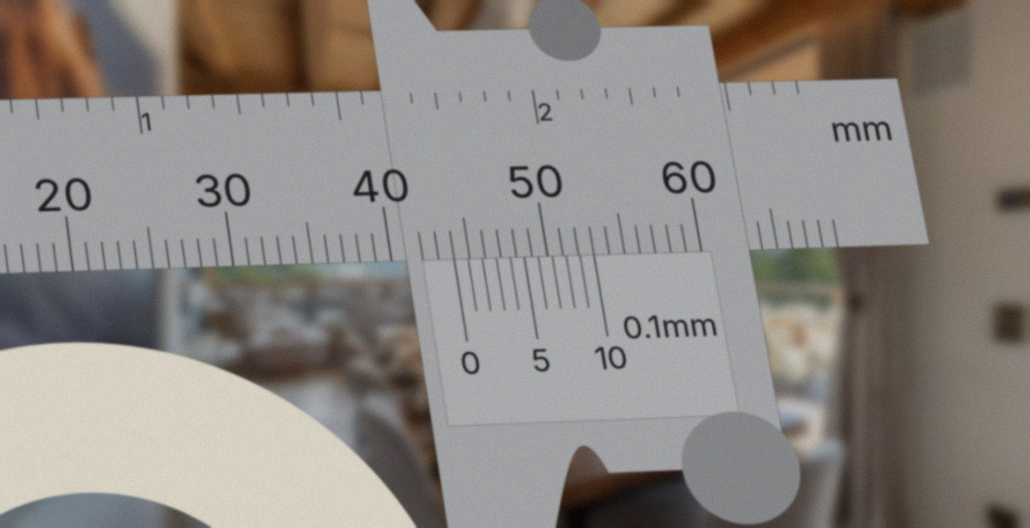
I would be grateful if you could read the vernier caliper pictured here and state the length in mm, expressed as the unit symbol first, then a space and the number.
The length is mm 44.0
